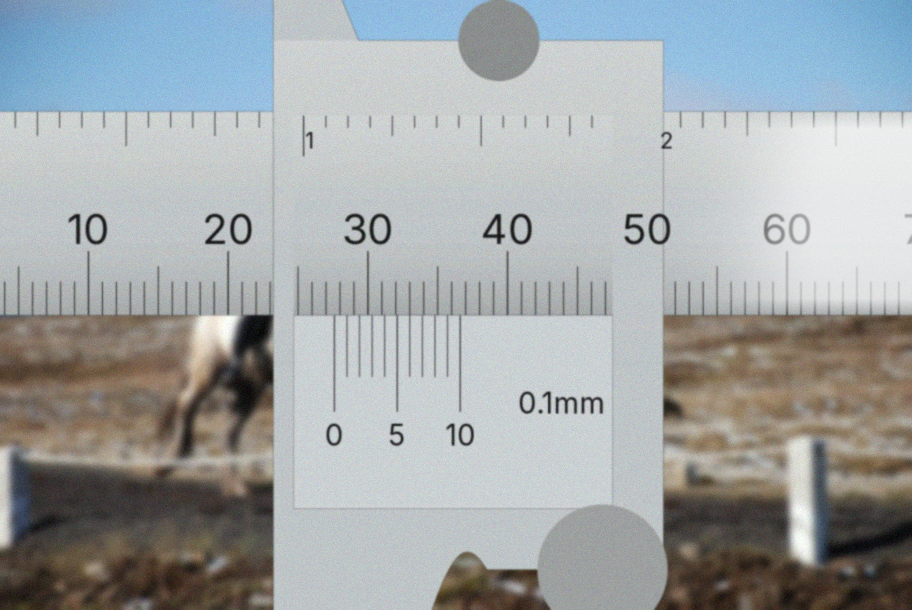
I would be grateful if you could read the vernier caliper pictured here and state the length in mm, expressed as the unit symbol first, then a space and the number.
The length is mm 27.6
